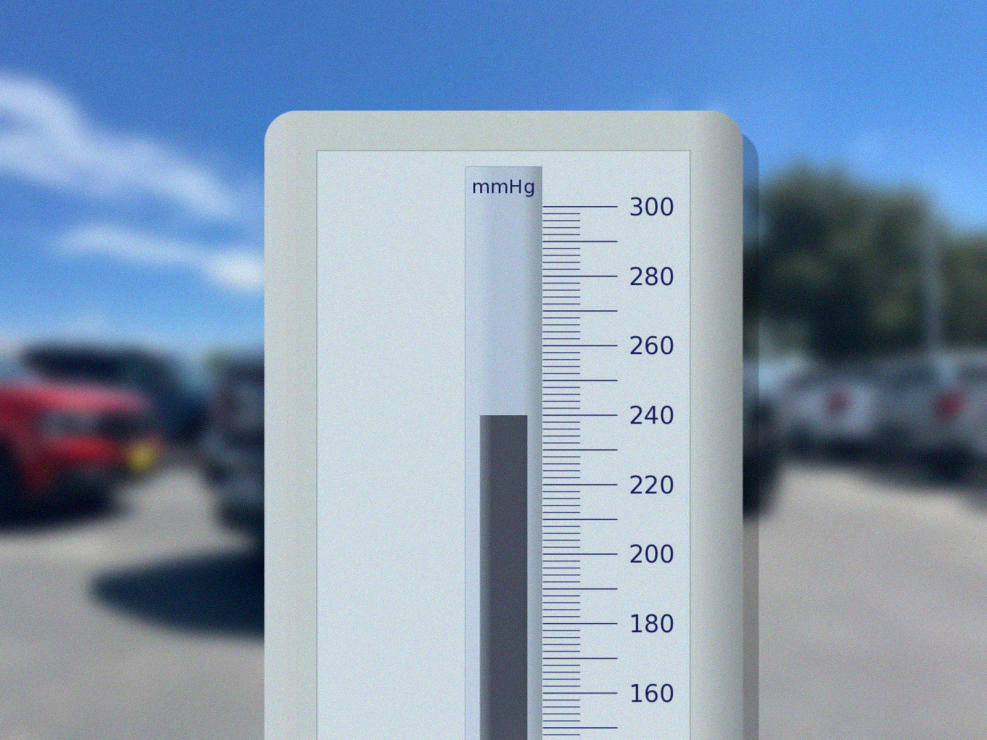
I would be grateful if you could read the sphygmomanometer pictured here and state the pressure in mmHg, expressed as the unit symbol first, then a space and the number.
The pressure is mmHg 240
